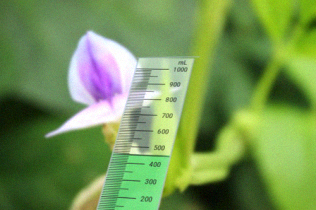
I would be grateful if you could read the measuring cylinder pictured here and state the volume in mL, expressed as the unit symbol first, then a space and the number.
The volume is mL 450
